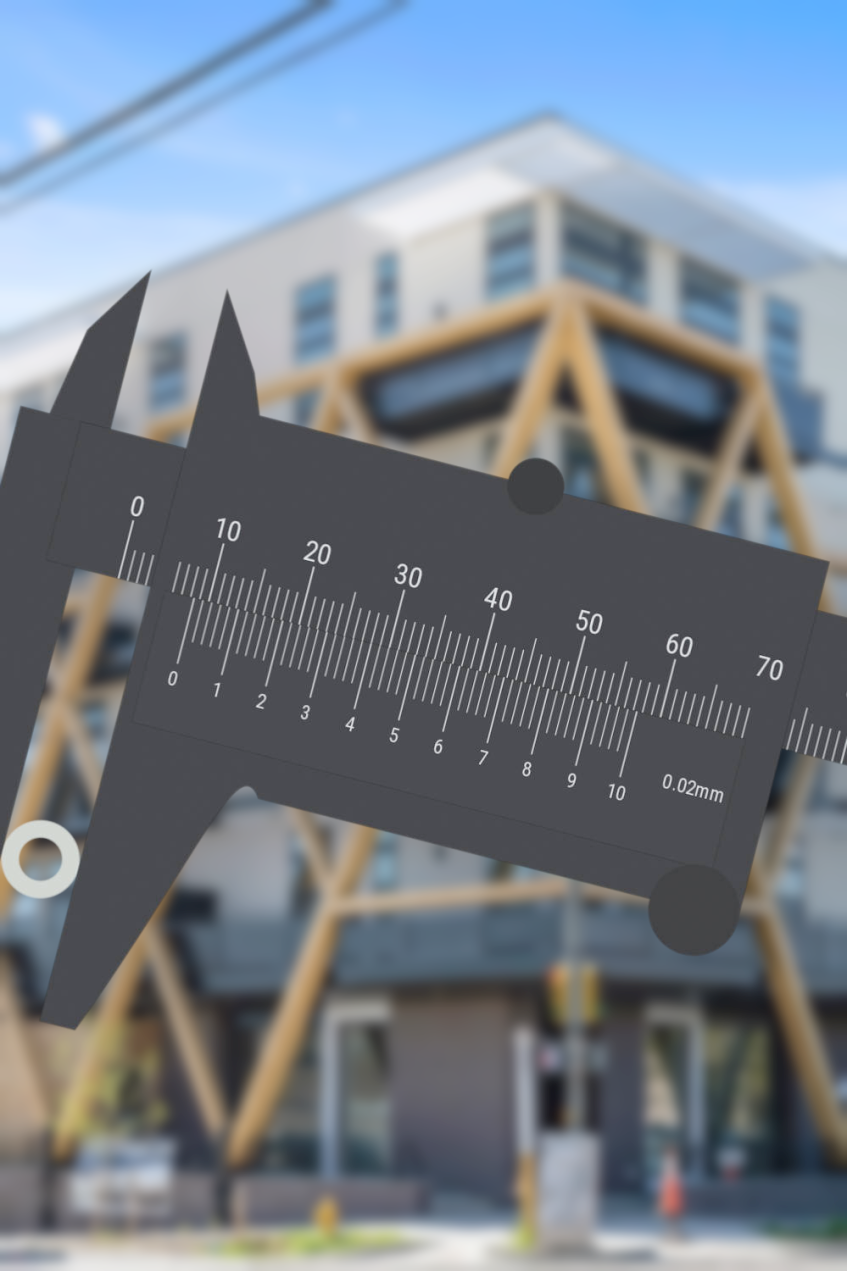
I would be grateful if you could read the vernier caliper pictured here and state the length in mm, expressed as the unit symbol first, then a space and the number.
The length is mm 8.4
